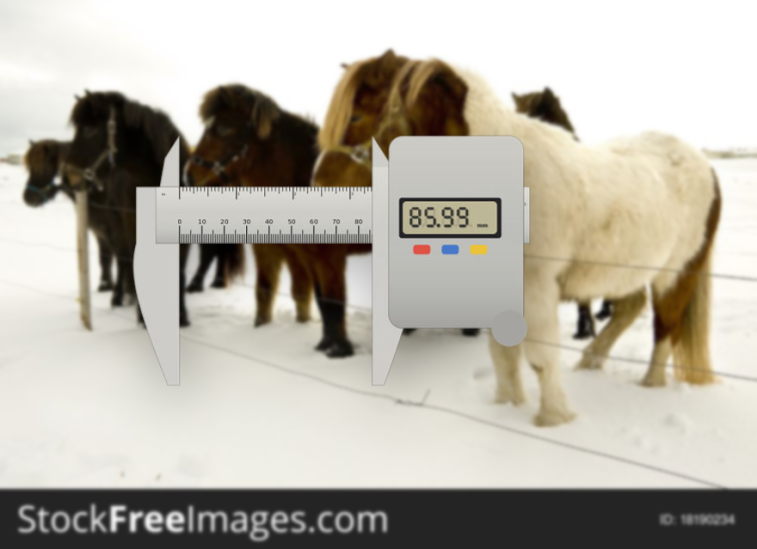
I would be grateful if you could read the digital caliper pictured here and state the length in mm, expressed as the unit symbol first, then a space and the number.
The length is mm 85.99
